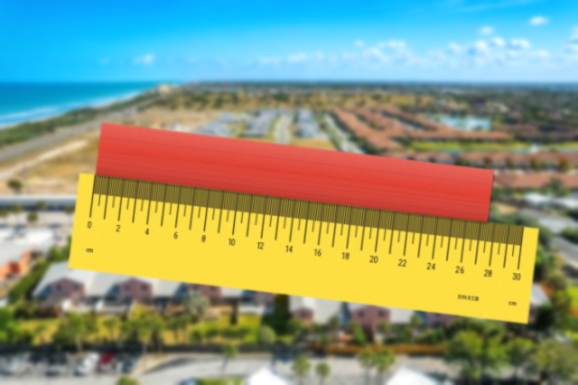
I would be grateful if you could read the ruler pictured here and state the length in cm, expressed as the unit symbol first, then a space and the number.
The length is cm 27.5
